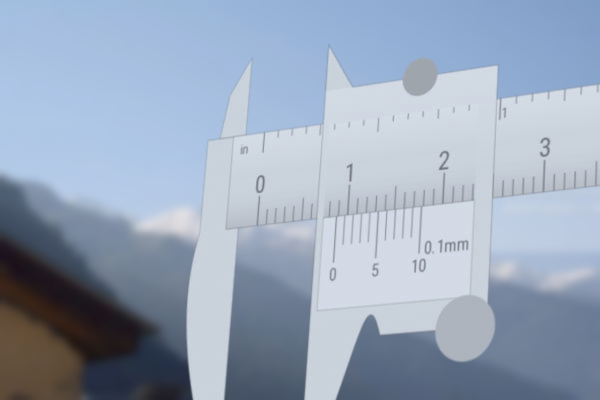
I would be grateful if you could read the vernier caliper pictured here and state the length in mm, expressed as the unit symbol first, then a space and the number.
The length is mm 8.8
